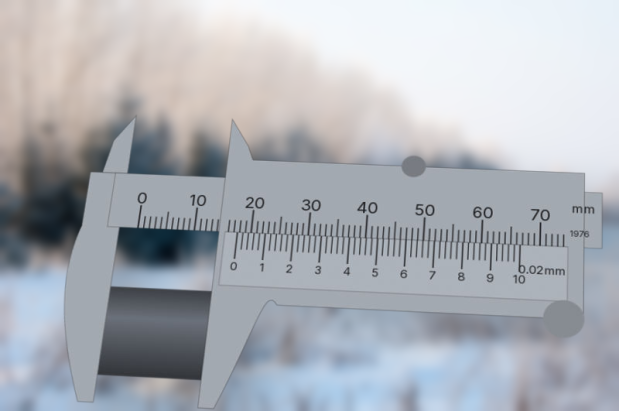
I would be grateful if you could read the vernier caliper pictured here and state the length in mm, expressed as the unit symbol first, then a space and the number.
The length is mm 17.6
